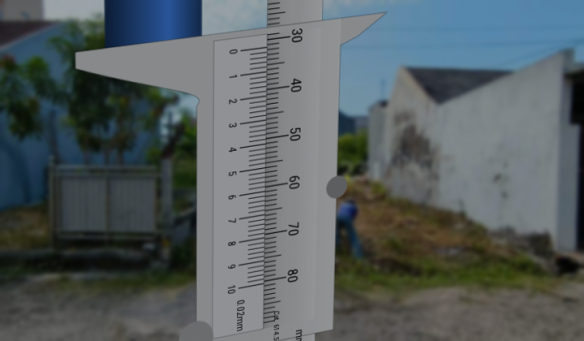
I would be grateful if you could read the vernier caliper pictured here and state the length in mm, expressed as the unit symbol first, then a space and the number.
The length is mm 31.5
